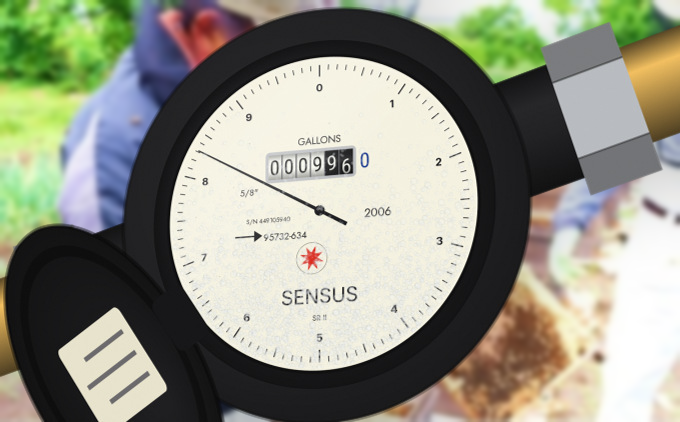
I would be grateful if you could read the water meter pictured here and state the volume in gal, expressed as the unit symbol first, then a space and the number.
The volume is gal 9958.3
